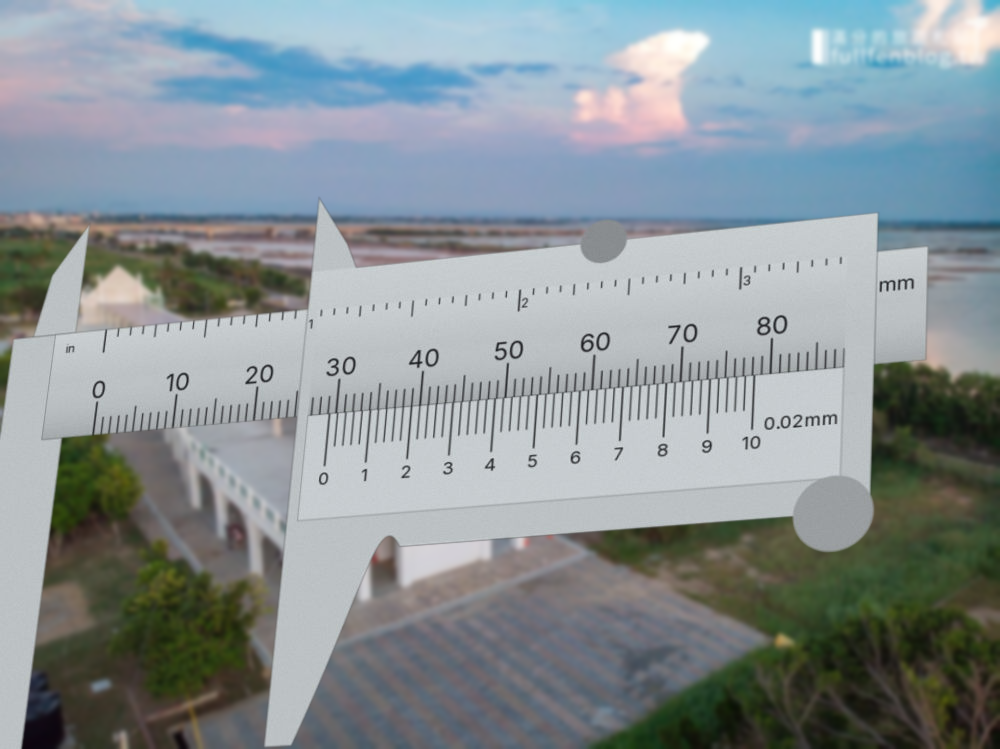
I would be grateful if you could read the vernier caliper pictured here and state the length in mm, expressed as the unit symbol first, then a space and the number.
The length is mm 29.2
